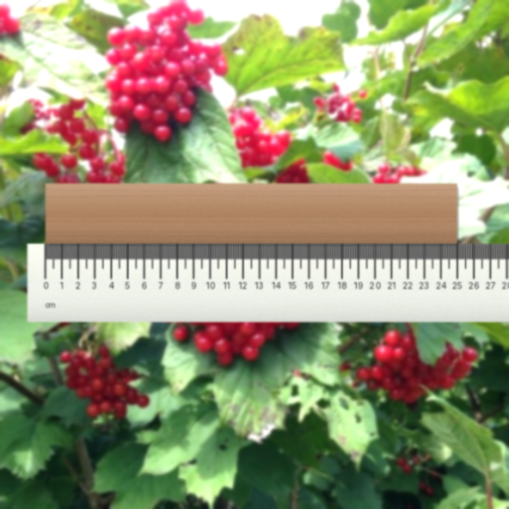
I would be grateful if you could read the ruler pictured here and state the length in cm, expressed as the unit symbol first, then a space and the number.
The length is cm 25
